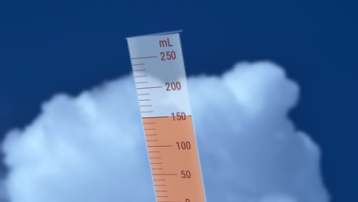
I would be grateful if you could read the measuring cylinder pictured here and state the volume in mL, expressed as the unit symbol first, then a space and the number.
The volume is mL 150
